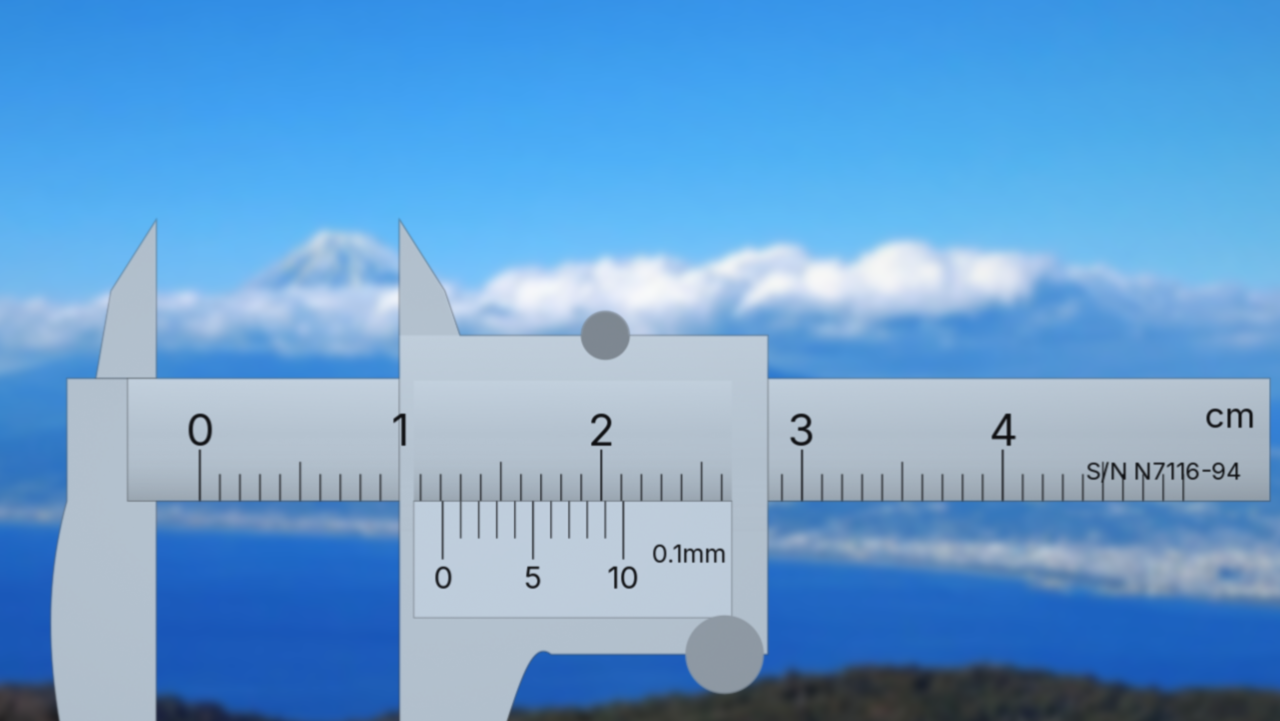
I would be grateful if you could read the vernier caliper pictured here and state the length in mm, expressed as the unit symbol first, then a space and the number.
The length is mm 12.1
